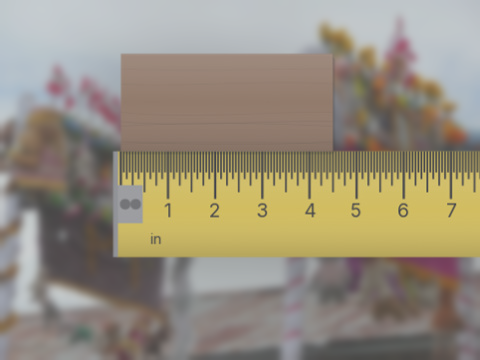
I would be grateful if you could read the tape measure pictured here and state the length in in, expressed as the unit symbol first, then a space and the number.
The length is in 4.5
